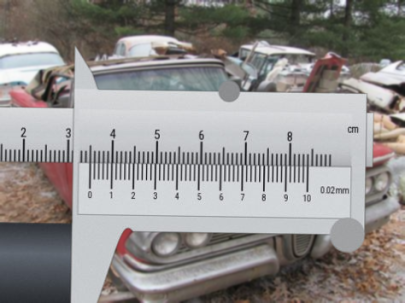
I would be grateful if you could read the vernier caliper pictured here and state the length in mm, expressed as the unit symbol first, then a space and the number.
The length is mm 35.0
